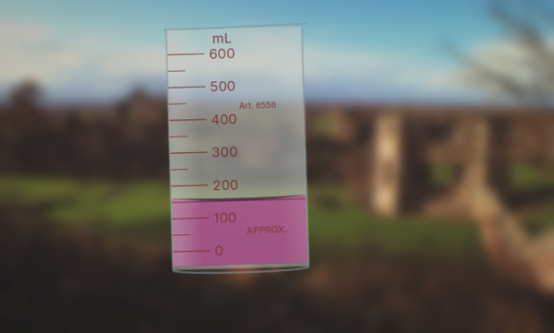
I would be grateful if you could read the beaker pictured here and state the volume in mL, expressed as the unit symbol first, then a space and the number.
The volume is mL 150
